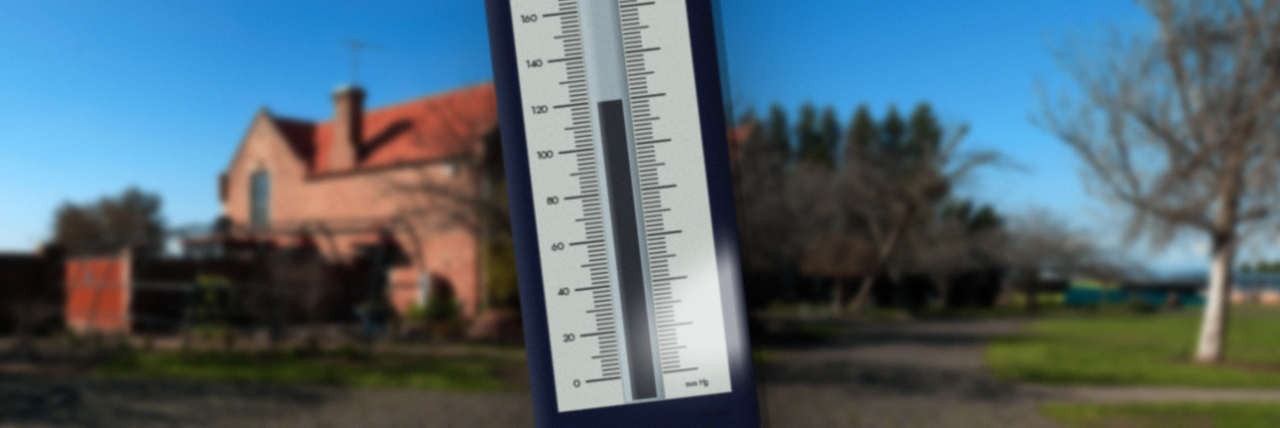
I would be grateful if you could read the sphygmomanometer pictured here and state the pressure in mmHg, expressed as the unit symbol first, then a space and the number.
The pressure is mmHg 120
